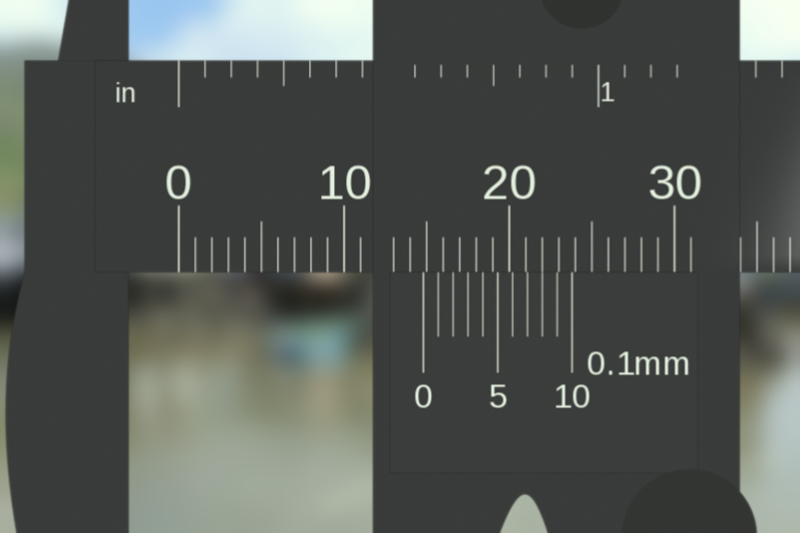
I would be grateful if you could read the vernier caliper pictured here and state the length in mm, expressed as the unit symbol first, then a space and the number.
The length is mm 14.8
